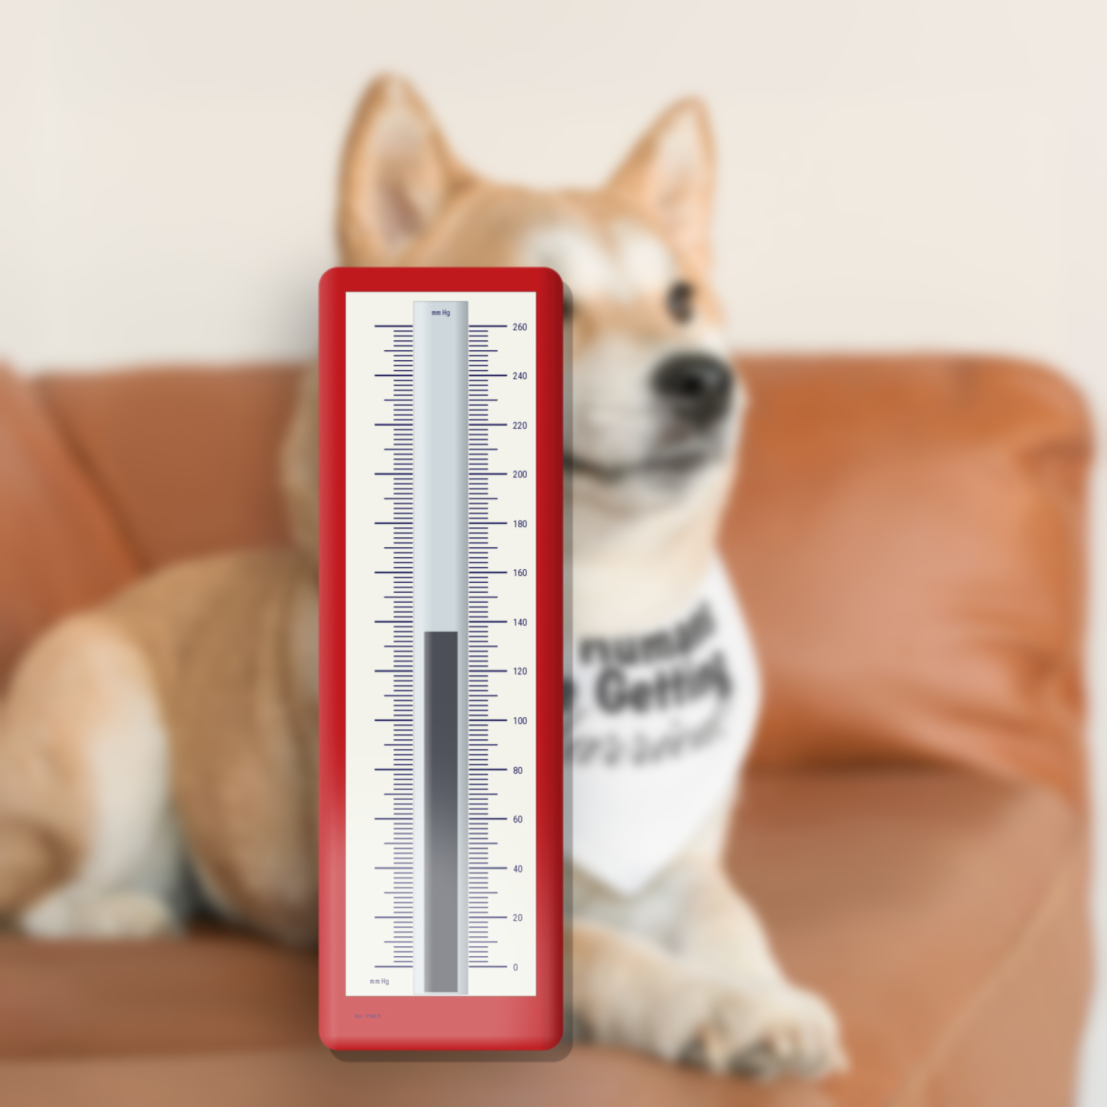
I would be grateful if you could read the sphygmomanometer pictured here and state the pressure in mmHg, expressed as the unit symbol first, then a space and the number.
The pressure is mmHg 136
